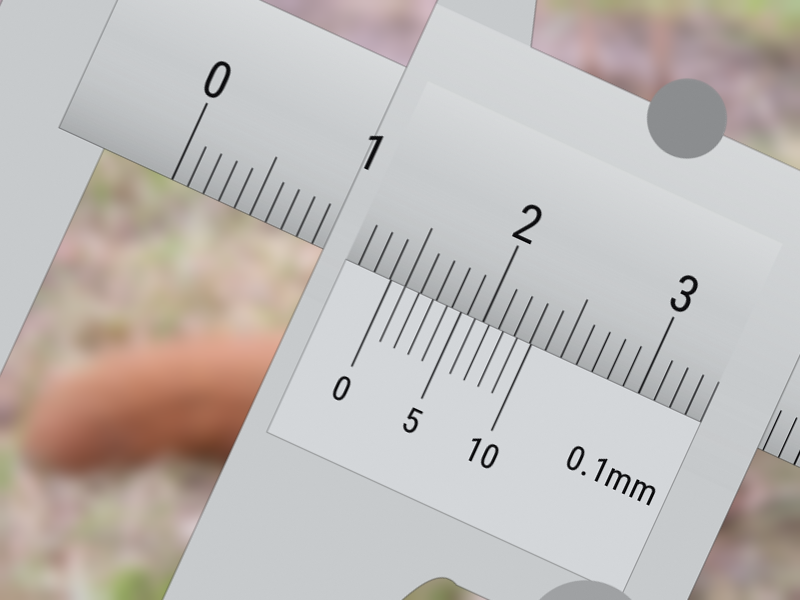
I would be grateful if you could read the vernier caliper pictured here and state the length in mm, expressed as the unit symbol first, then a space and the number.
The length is mm 14.1
